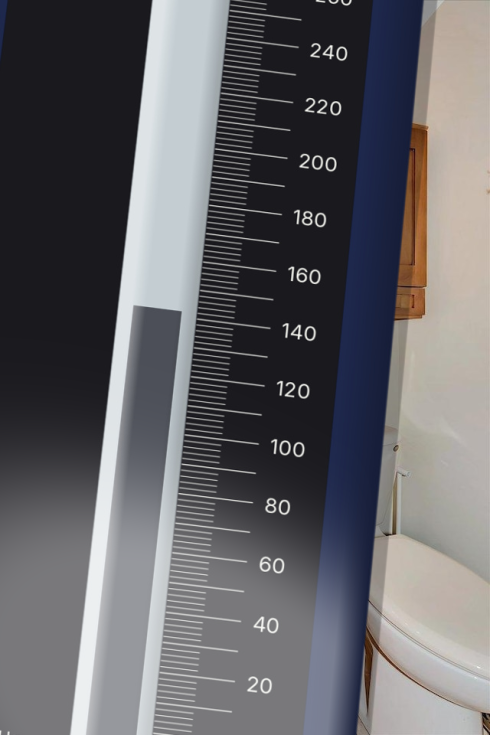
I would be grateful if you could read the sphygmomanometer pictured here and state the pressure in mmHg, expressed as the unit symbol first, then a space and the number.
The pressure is mmHg 142
